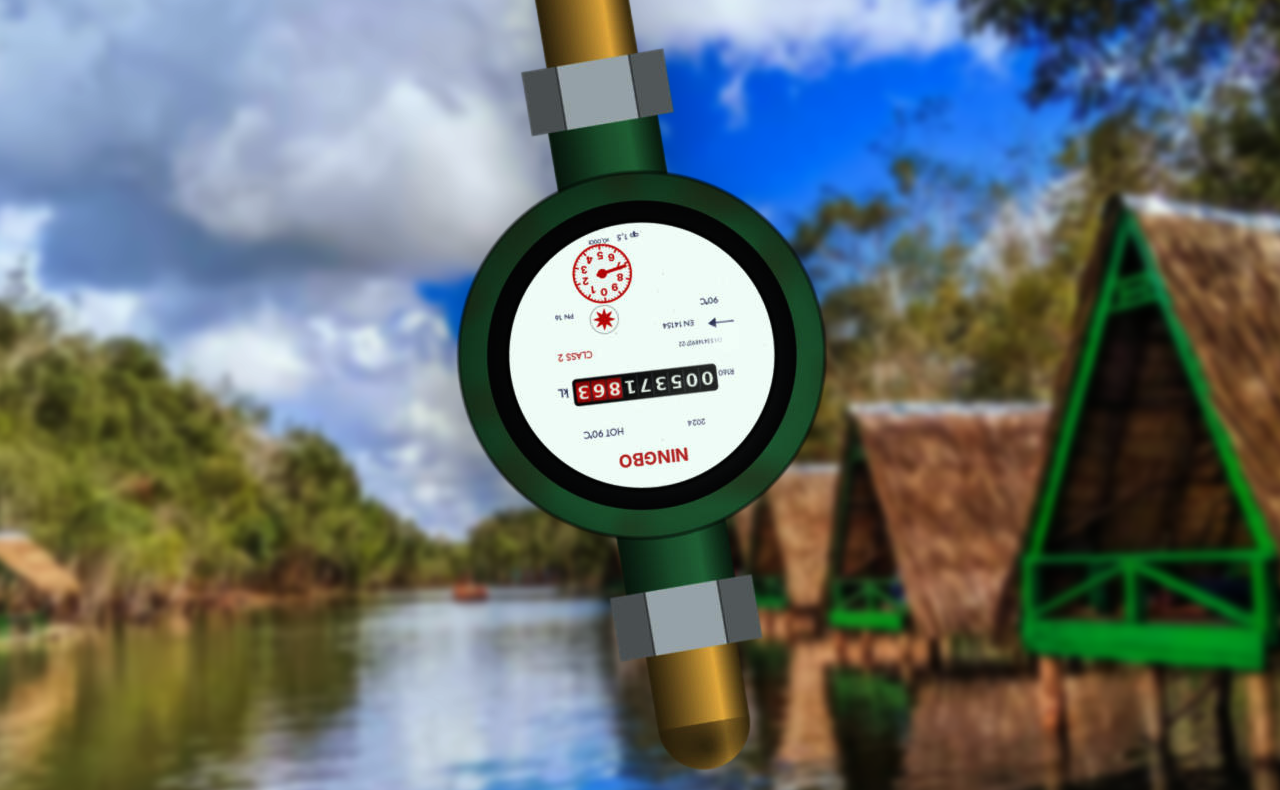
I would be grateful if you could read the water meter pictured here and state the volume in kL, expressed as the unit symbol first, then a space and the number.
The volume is kL 5371.8637
